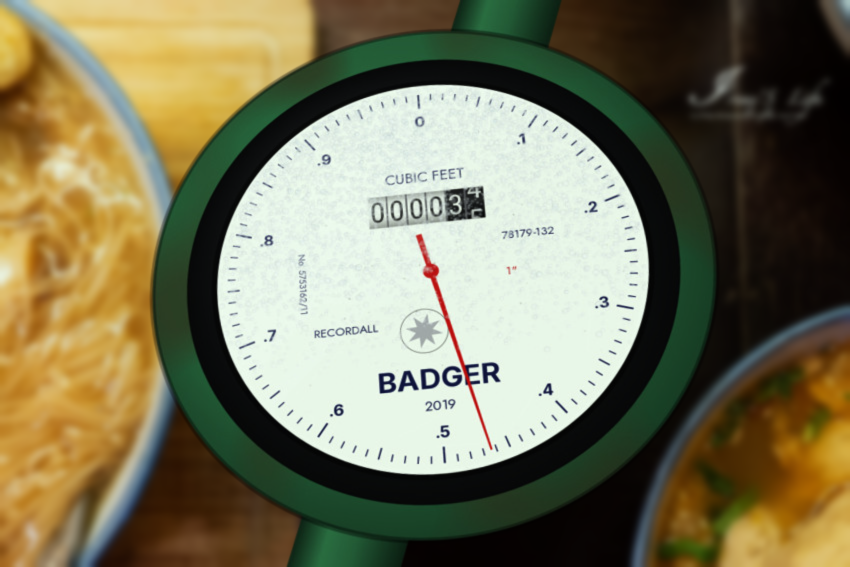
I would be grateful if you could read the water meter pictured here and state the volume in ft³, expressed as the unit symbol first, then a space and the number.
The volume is ft³ 34.46
